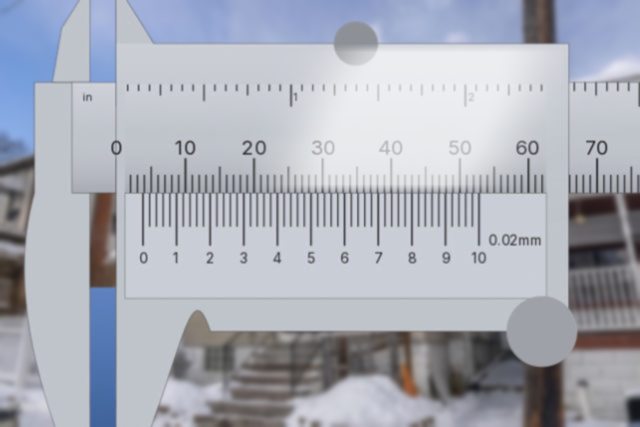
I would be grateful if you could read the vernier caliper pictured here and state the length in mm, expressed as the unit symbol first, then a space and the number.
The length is mm 3.8
